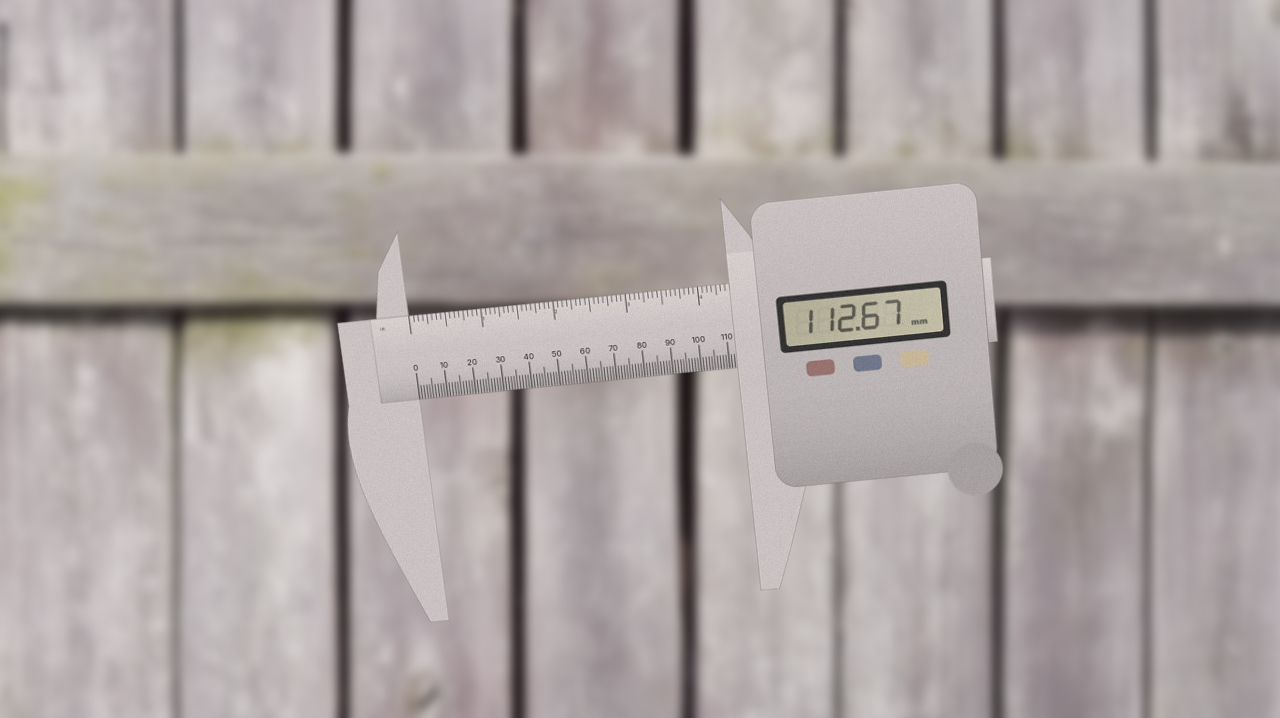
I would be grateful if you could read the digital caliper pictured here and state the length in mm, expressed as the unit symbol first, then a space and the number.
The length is mm 112.67
